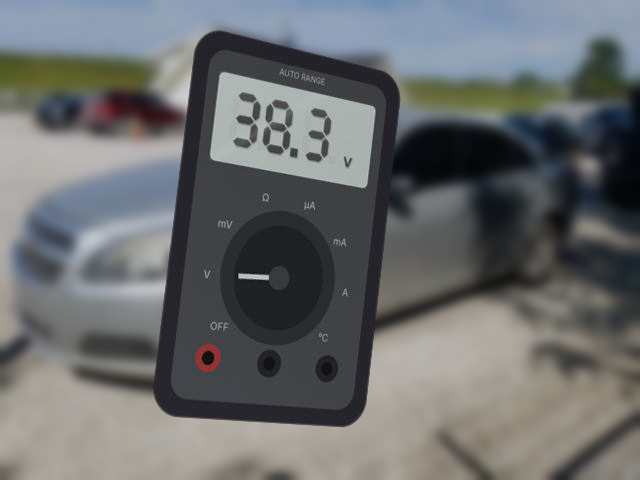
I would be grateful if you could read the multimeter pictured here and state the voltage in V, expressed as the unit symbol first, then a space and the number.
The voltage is V 38.3
